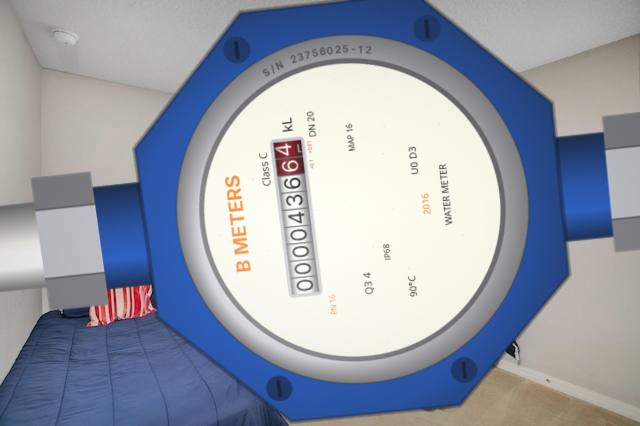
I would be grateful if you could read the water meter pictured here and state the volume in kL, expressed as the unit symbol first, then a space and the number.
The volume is kL 436.64
